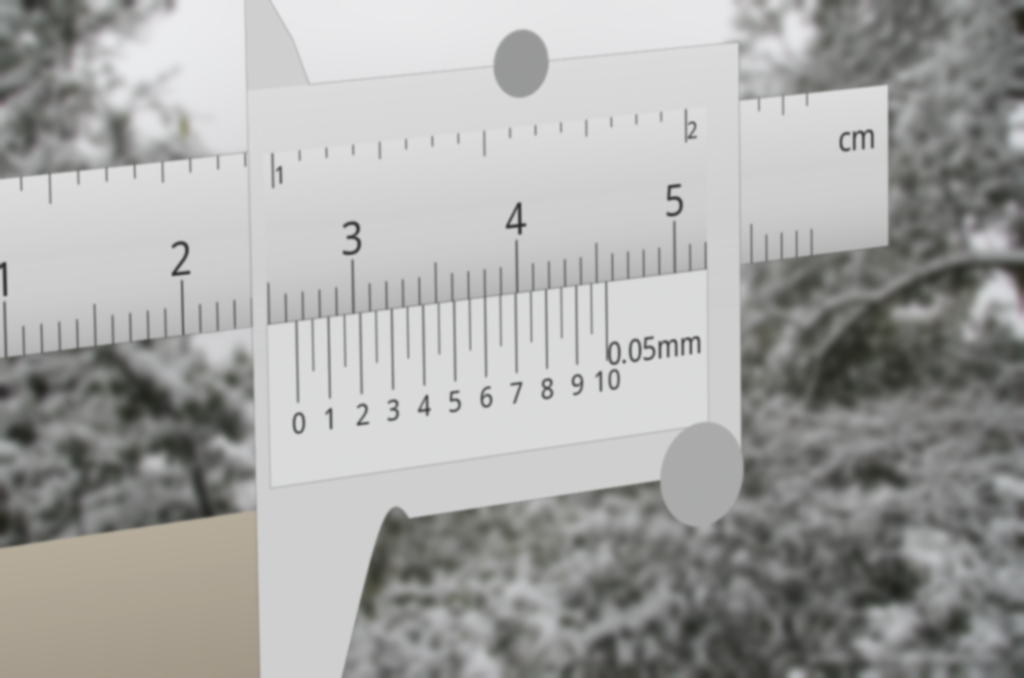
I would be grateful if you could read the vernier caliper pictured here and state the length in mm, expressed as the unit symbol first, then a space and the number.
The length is mm 26.6
